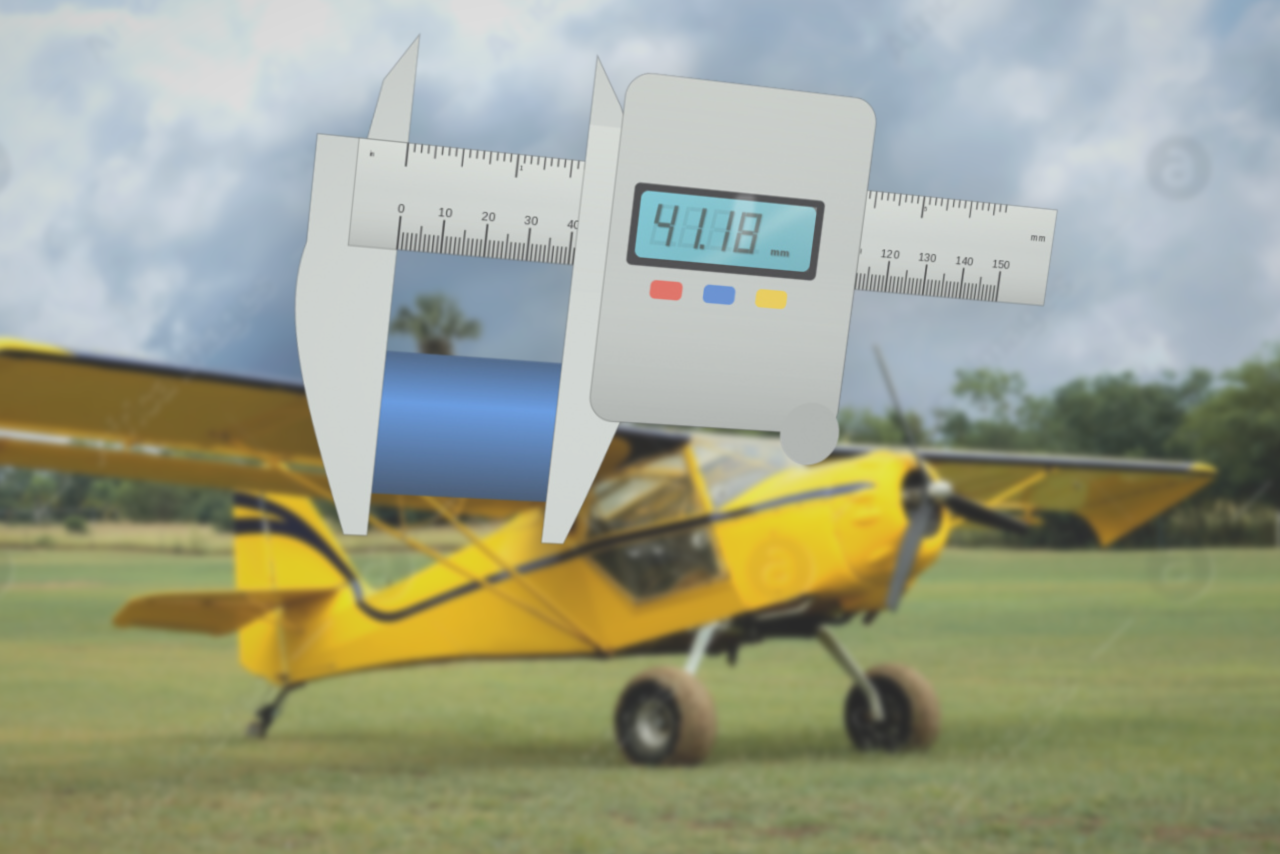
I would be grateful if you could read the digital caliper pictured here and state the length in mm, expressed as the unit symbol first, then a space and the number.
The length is mm 41.18
